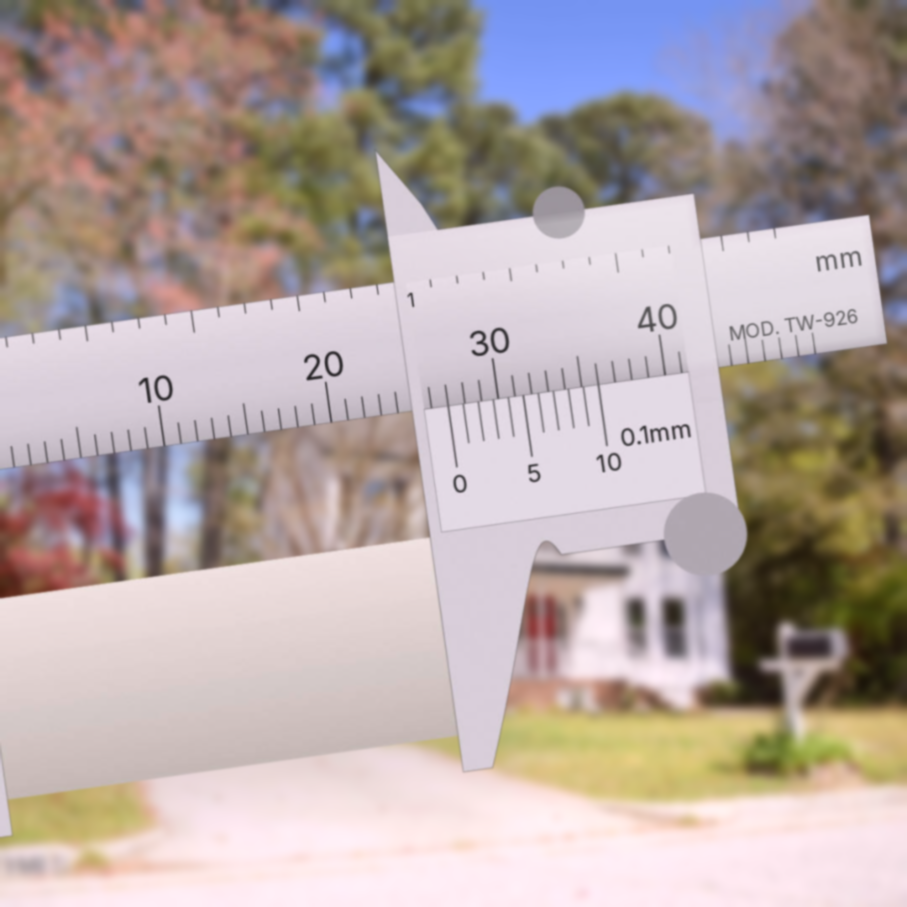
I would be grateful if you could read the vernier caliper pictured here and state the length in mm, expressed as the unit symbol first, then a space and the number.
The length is mm 27.0
